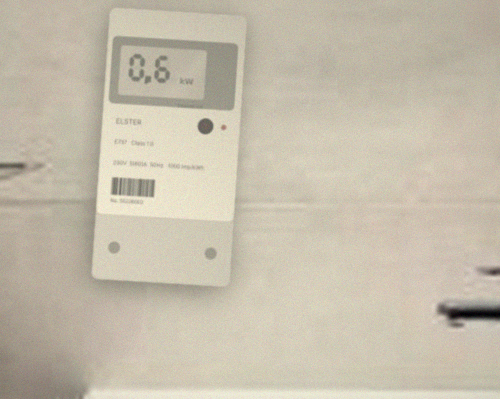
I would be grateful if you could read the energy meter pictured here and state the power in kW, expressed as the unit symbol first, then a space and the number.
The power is kW 0.6
